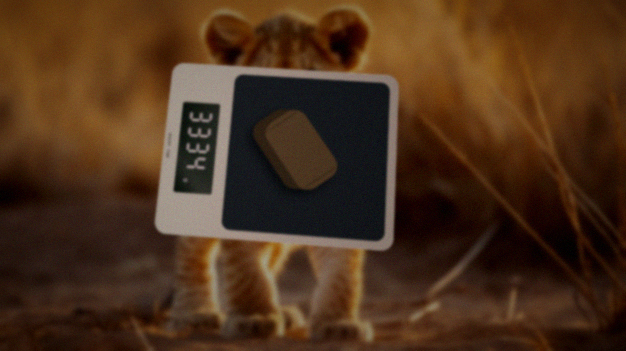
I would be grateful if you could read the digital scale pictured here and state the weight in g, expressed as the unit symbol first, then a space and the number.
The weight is g 3334
